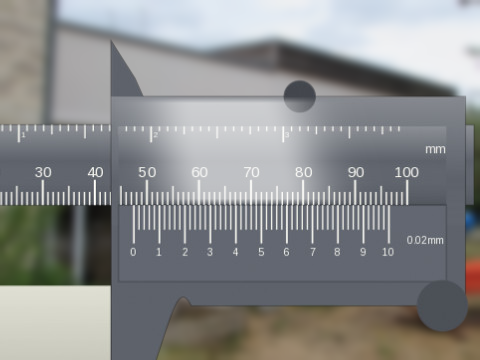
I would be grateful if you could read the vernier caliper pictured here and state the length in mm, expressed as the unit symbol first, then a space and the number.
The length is mm 47.5
